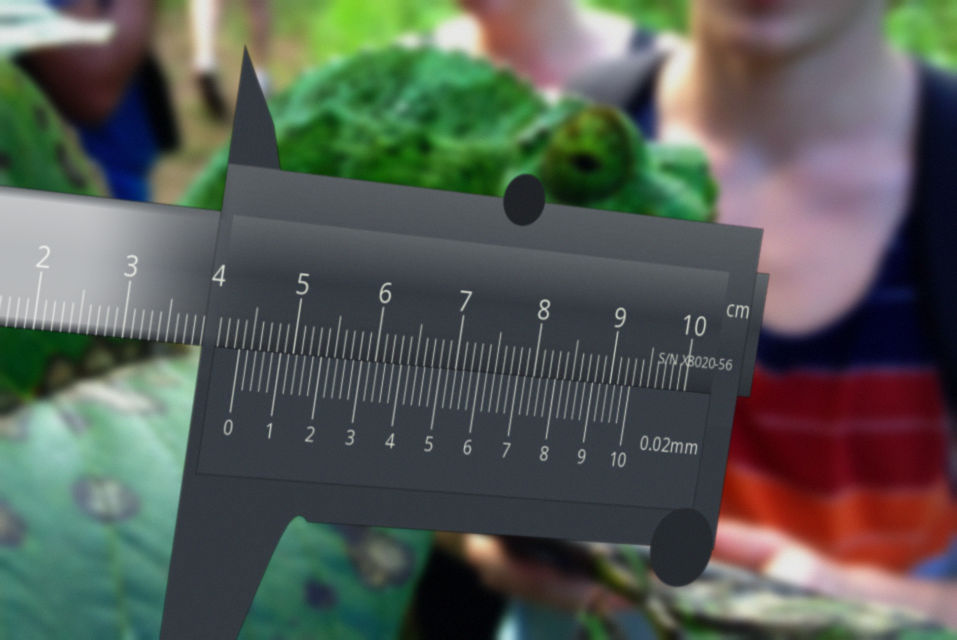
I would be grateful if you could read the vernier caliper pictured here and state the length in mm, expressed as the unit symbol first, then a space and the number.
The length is mm 43.6
